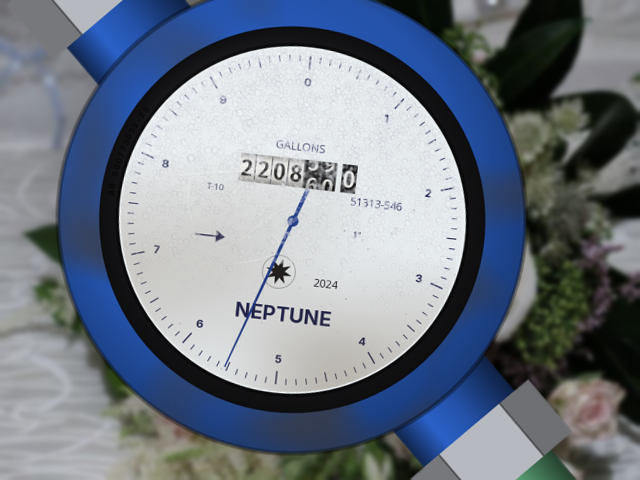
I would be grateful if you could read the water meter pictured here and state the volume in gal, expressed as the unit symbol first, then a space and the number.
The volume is gal 2208595.5
